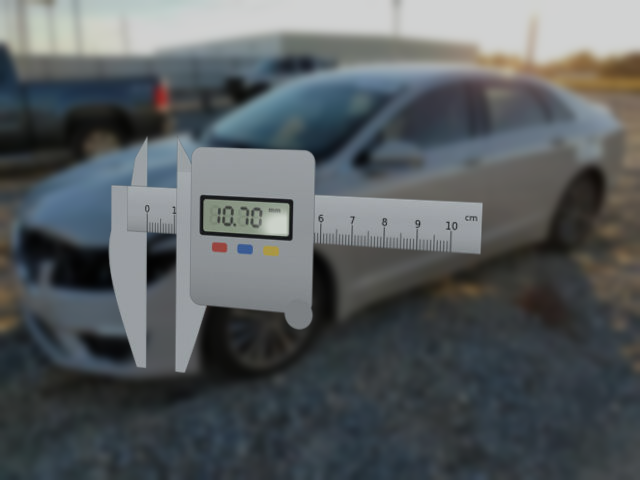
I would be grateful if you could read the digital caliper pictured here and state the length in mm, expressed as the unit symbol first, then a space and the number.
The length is mm 10.70
